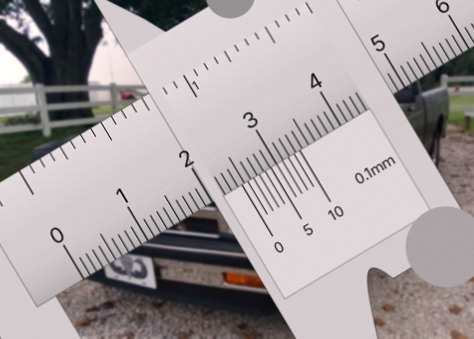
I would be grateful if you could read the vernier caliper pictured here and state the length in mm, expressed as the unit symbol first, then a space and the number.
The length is mm 24.6
